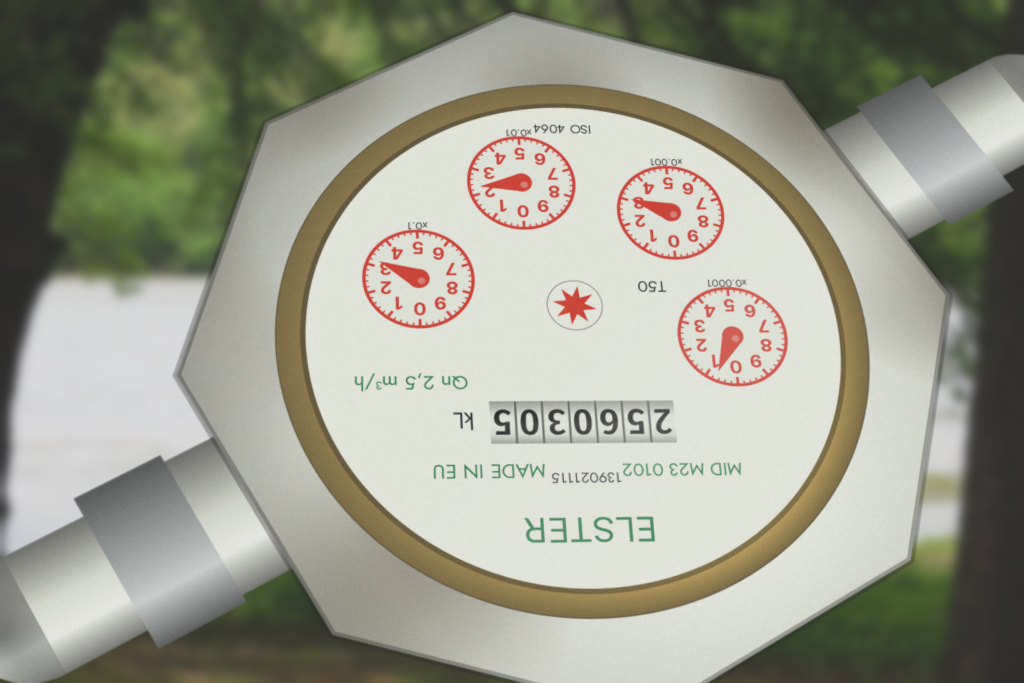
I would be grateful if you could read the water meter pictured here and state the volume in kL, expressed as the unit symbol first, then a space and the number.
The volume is kL 2560305.3230
